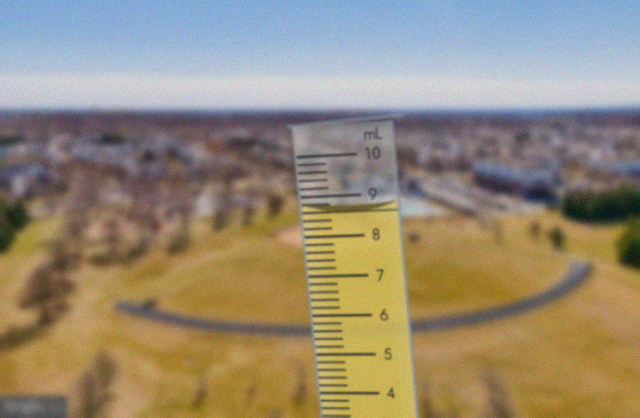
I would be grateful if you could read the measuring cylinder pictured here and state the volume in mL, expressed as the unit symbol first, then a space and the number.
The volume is mL 8.6
